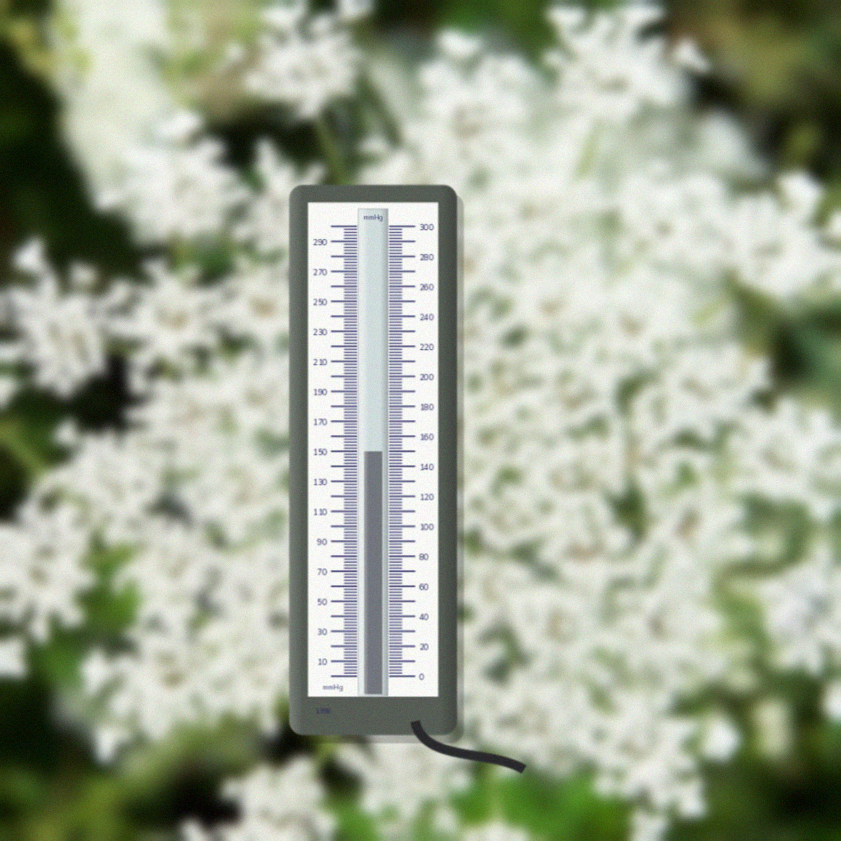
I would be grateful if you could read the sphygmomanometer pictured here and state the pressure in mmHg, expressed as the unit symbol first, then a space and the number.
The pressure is mmHg 150
